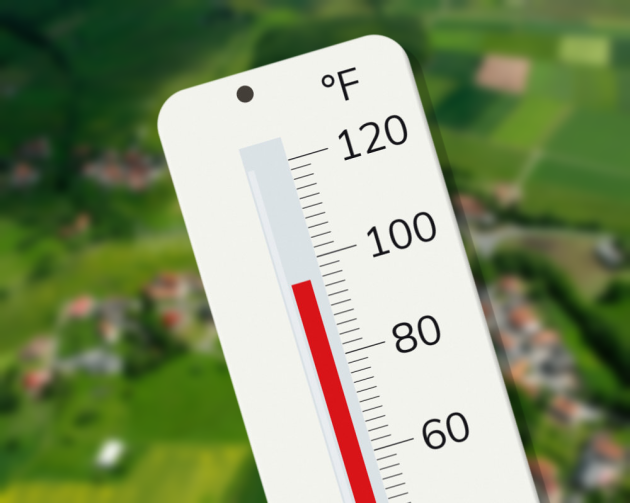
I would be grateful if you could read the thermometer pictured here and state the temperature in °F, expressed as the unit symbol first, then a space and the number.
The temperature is °F 96
